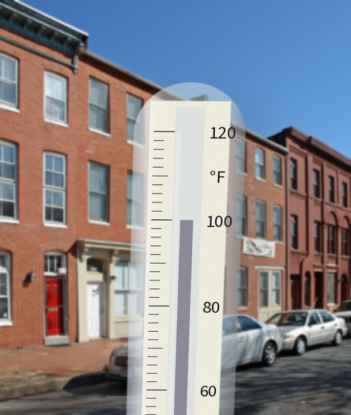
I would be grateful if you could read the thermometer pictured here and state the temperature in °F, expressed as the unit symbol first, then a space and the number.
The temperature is °F 100
